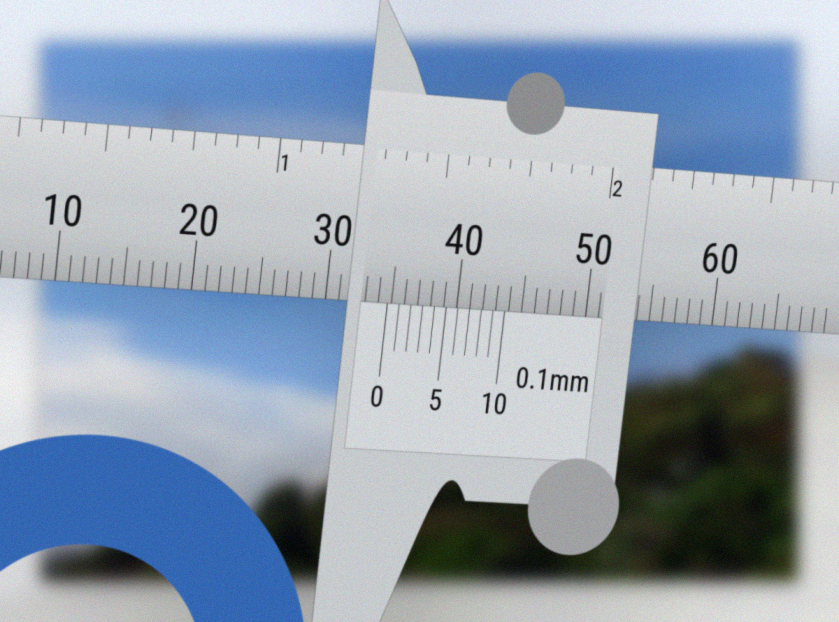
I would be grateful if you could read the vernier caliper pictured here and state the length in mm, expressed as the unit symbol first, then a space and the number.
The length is mm 34.7
